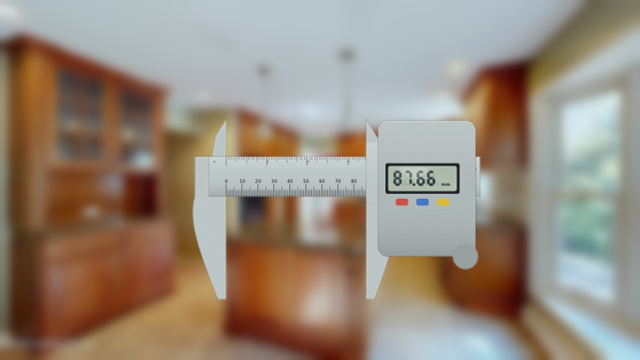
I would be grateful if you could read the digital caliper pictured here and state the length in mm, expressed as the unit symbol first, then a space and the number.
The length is mm 87.66
